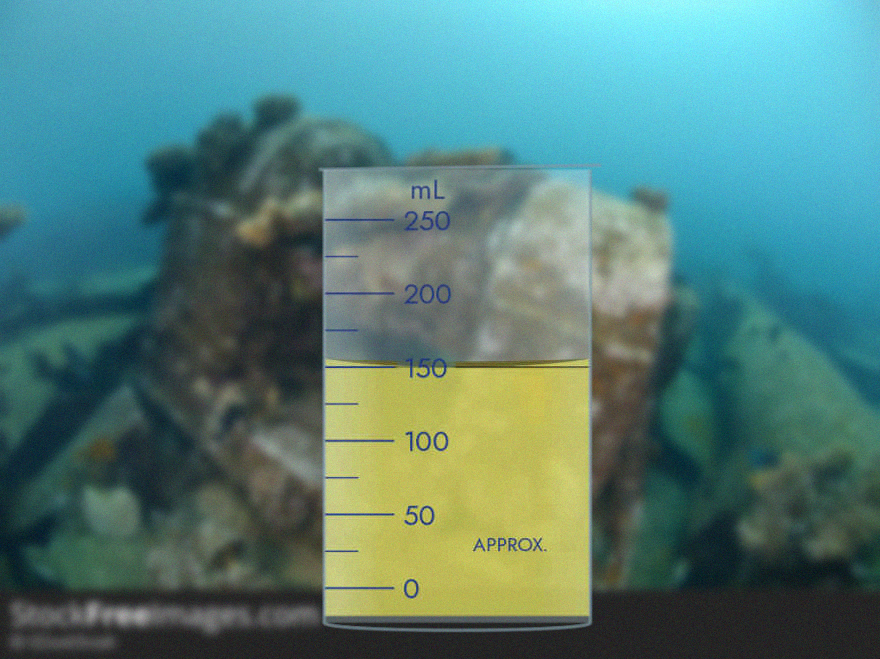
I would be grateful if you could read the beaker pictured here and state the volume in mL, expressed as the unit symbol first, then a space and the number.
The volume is mL 150
